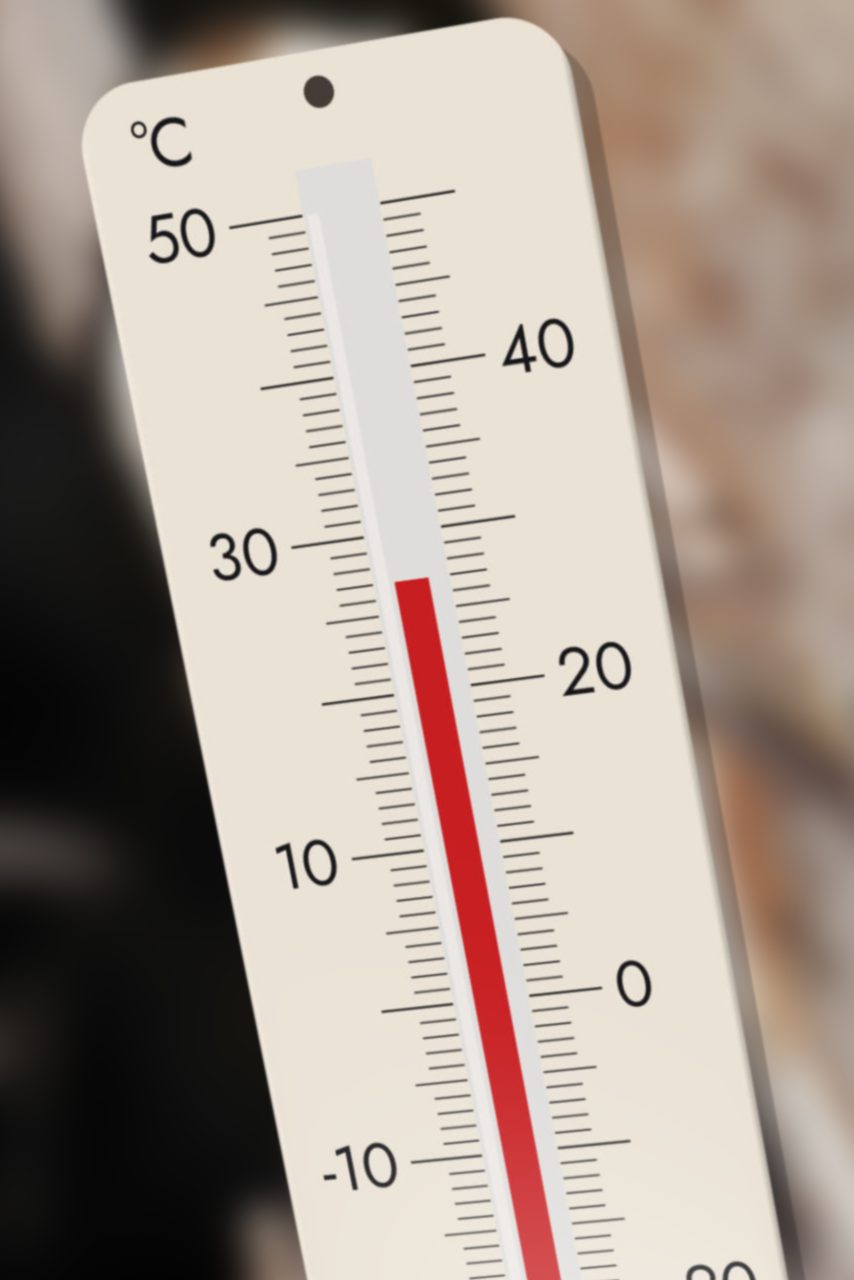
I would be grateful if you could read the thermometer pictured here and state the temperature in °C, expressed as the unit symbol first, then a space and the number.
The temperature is °C 27
